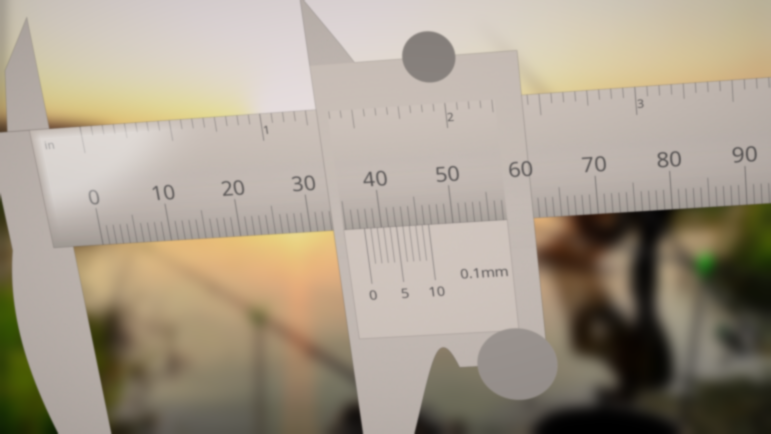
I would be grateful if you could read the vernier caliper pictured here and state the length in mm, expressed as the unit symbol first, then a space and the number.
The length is mm 37.6
